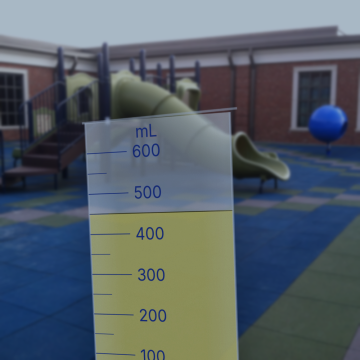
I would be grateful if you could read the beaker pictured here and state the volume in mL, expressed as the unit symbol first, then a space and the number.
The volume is mL 450
